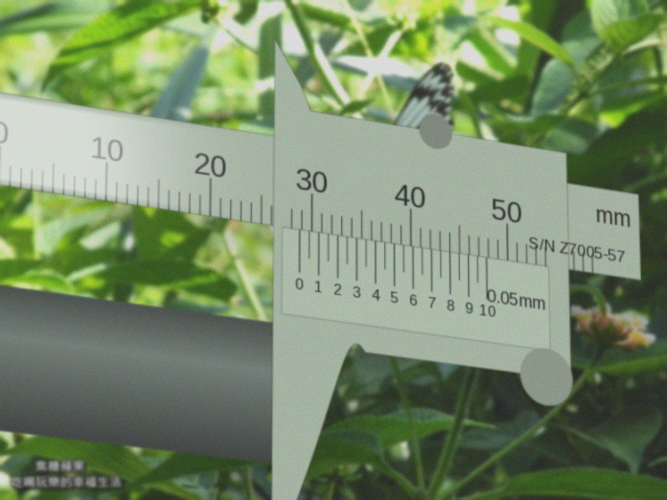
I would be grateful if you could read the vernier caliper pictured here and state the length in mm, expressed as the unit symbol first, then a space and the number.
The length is mm 28.8
